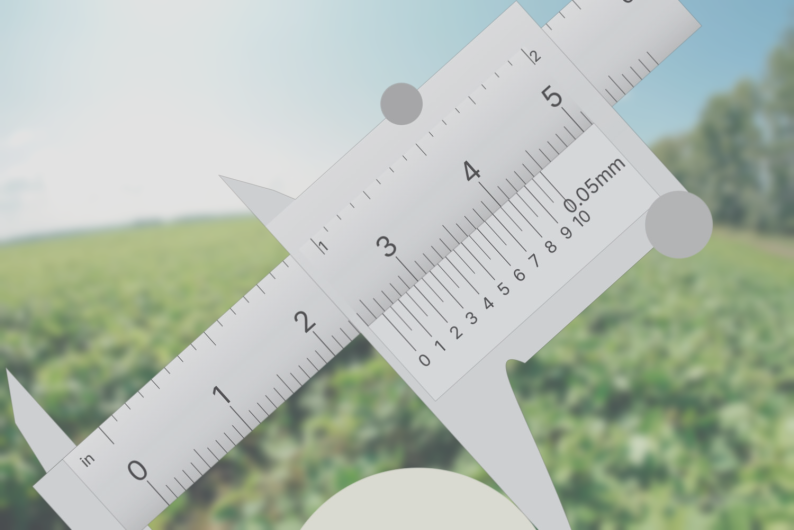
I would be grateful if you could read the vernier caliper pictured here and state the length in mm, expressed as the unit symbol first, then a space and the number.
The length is mm 25.7
